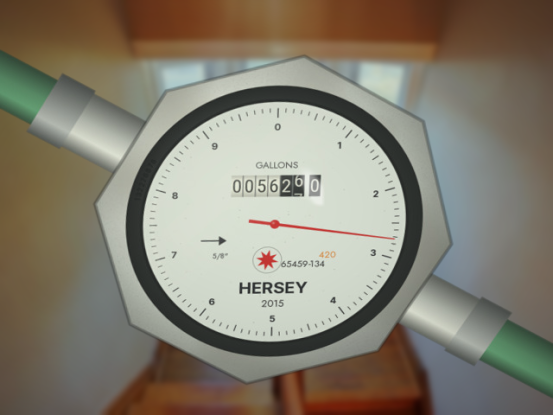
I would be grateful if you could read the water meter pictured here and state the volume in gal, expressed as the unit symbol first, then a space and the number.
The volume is gal 56262.7
